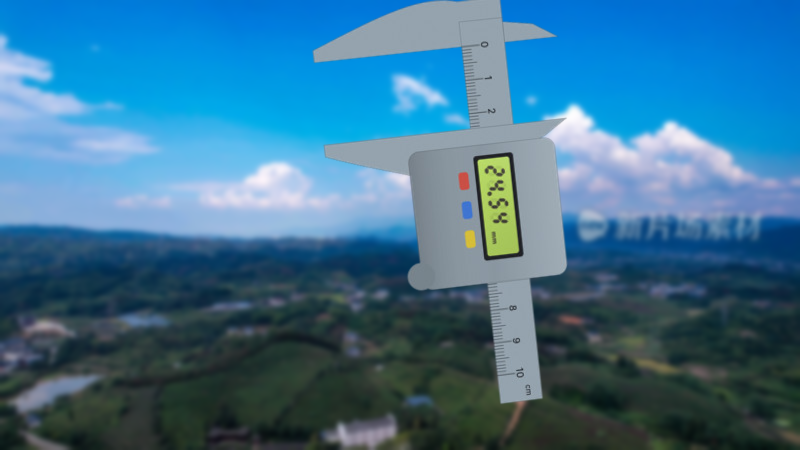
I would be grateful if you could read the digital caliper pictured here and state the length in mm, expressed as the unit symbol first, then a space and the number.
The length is mm 24.54
